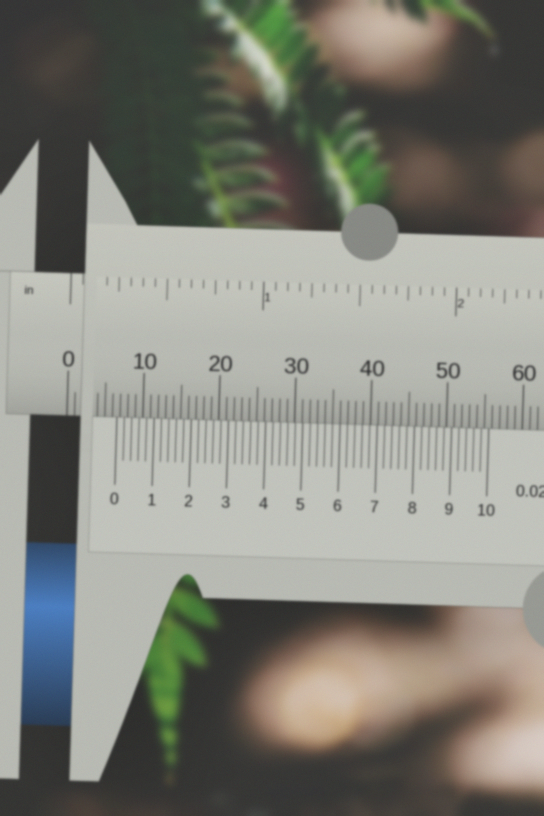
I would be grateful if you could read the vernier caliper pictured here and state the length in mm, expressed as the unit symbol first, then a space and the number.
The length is mm 6.6
